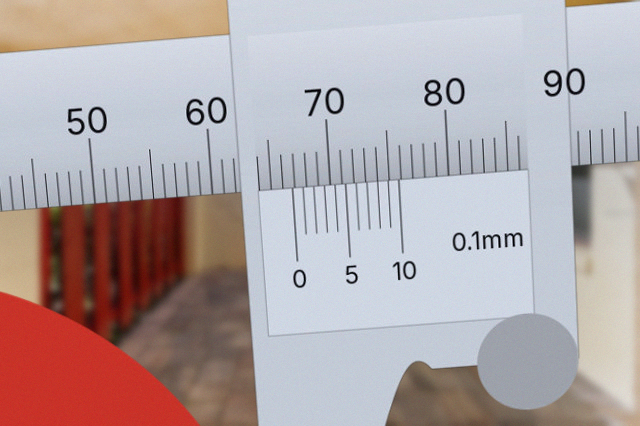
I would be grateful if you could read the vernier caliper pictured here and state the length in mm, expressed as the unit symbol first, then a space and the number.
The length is mm 66.8
